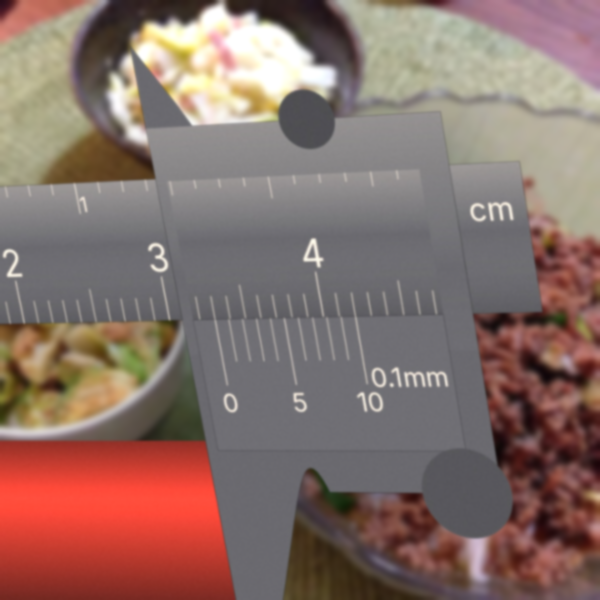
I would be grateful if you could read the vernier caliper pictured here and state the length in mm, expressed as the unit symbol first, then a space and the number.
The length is mm 33.0
